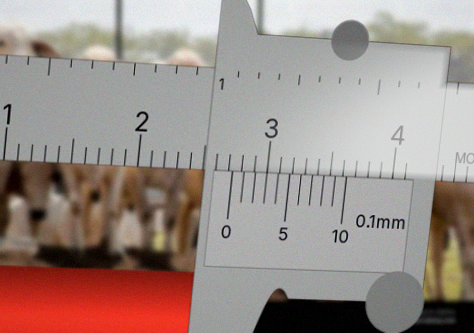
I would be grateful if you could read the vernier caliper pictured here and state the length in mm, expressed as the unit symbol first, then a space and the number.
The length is mm 27.3
